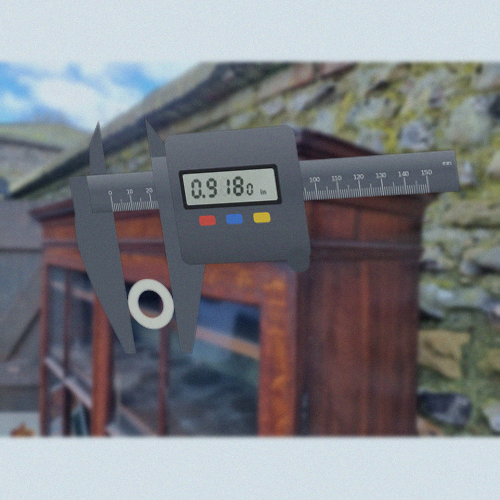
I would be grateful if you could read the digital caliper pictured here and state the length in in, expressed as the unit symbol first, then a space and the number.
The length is in 0.9180
